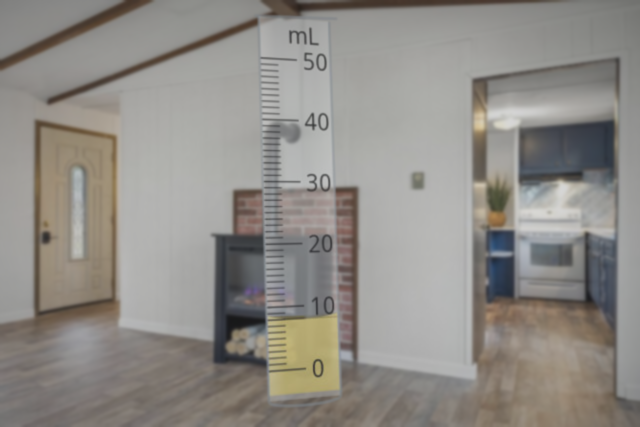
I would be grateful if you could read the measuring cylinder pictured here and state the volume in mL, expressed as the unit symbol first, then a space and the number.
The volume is mL 8
